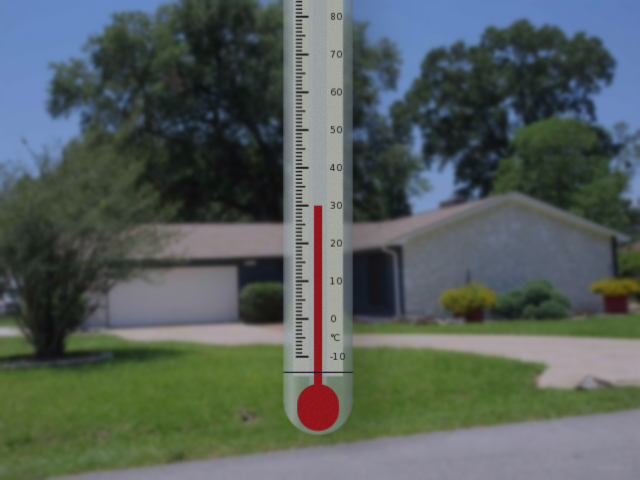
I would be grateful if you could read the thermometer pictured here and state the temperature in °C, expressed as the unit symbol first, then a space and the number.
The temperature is °C 30
